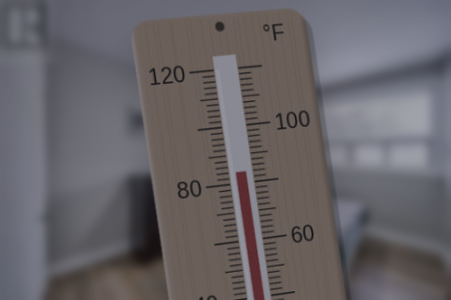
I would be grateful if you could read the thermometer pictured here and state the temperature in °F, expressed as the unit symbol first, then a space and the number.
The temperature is °F 84
